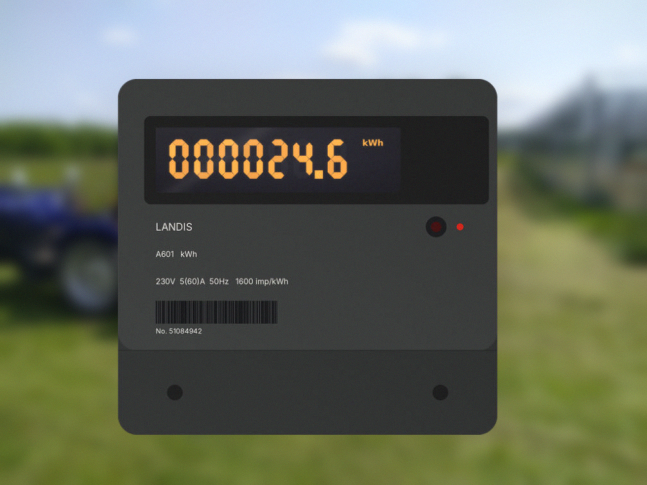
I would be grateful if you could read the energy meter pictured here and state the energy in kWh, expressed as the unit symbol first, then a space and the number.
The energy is kWh 24.6
